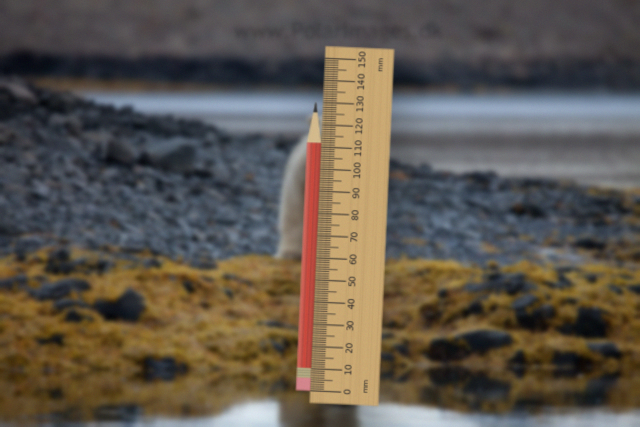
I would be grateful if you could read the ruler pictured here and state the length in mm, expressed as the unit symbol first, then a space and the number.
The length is mm 130
